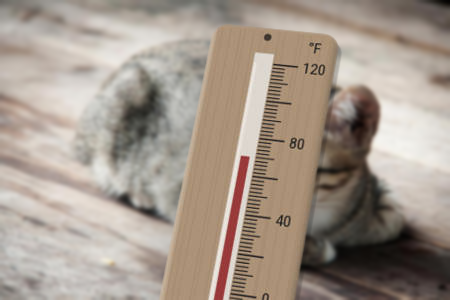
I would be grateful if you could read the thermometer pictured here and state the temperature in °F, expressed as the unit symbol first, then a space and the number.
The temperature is °F 70
